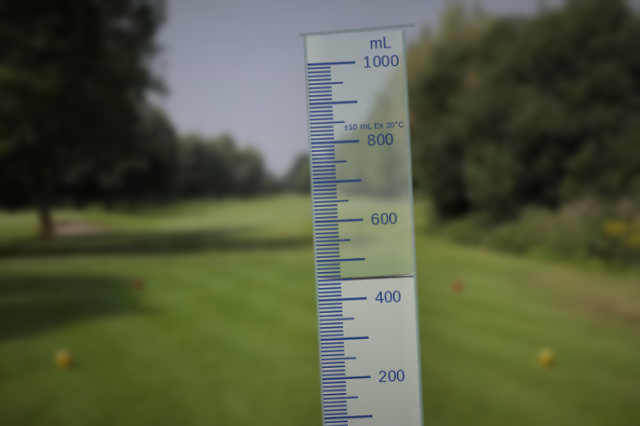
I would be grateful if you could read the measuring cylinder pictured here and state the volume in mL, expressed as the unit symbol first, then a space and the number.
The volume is mL 450
